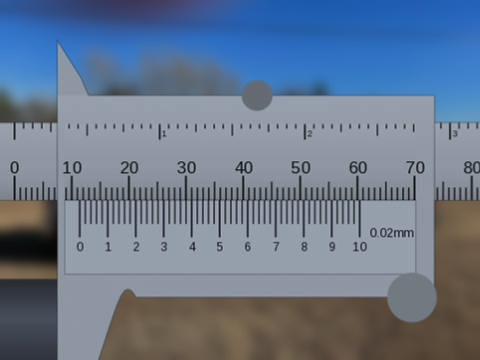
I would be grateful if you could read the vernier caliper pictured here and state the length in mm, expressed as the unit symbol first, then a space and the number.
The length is mm 11.4
